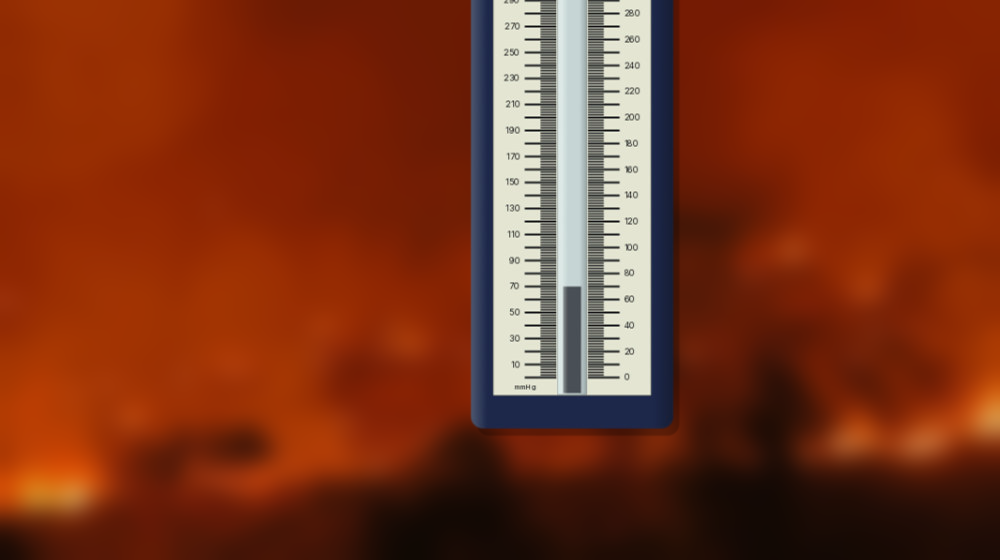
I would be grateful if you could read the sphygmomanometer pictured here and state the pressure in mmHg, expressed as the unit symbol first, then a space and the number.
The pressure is mmHg 70
